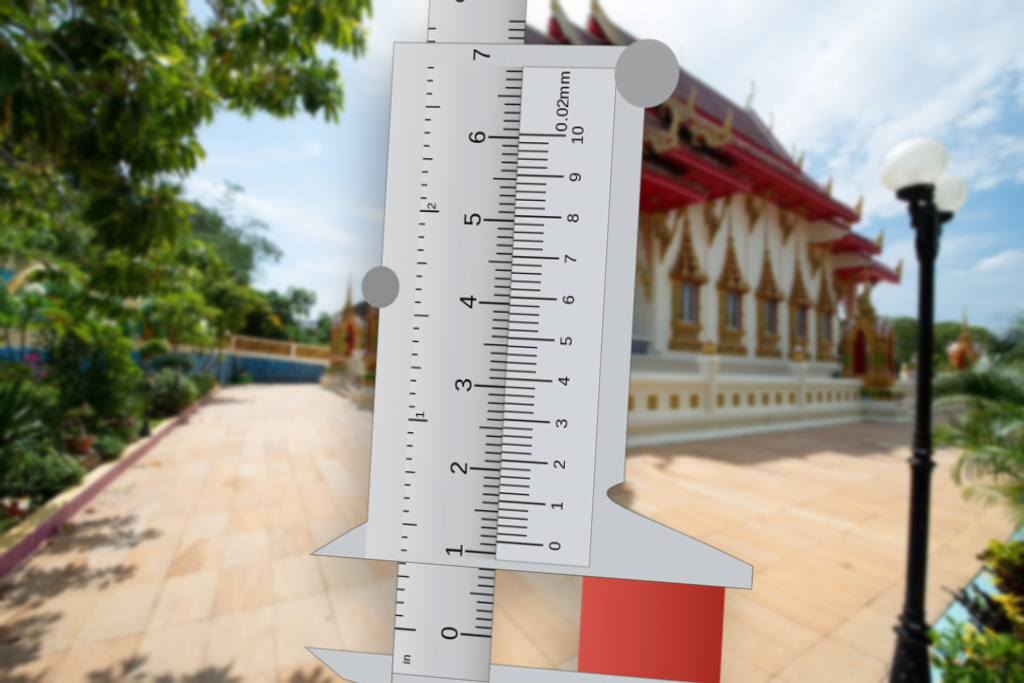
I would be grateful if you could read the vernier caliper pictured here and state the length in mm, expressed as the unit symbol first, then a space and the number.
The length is mm 11.4
